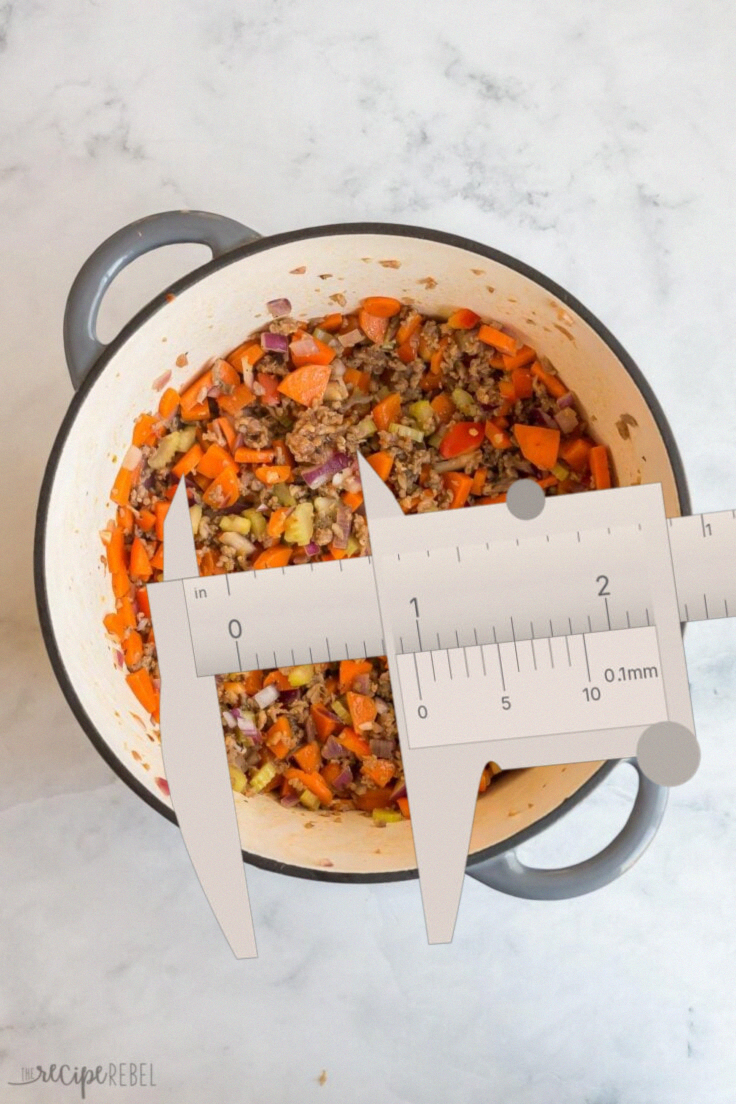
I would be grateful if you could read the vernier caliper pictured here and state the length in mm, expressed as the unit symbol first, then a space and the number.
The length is mm 9.6
